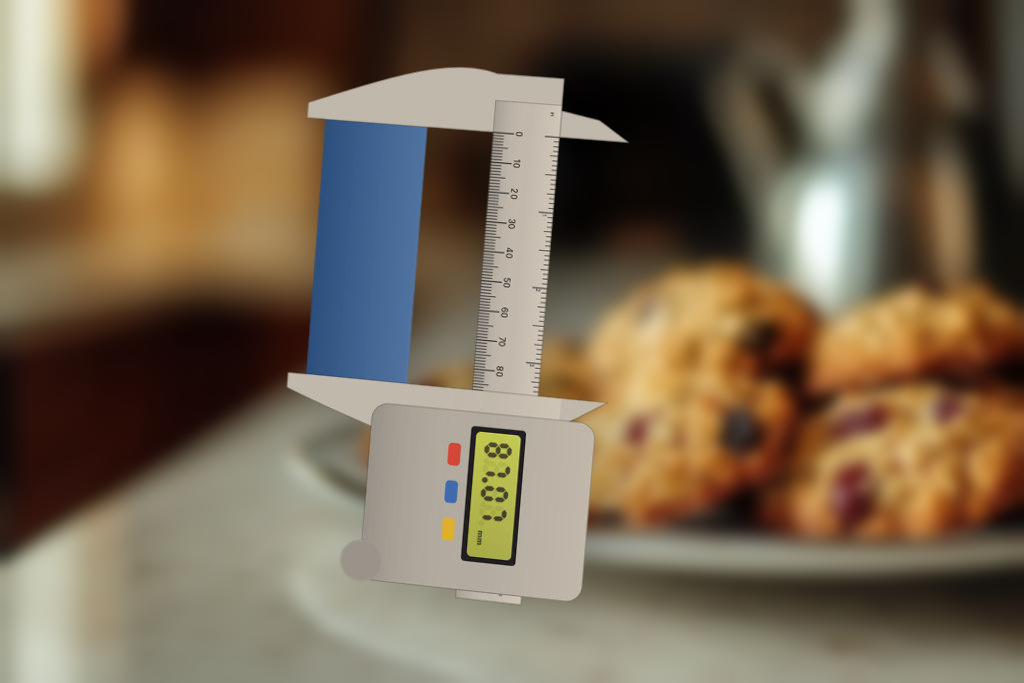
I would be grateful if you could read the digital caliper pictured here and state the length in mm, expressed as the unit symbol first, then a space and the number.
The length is mm 87.07
